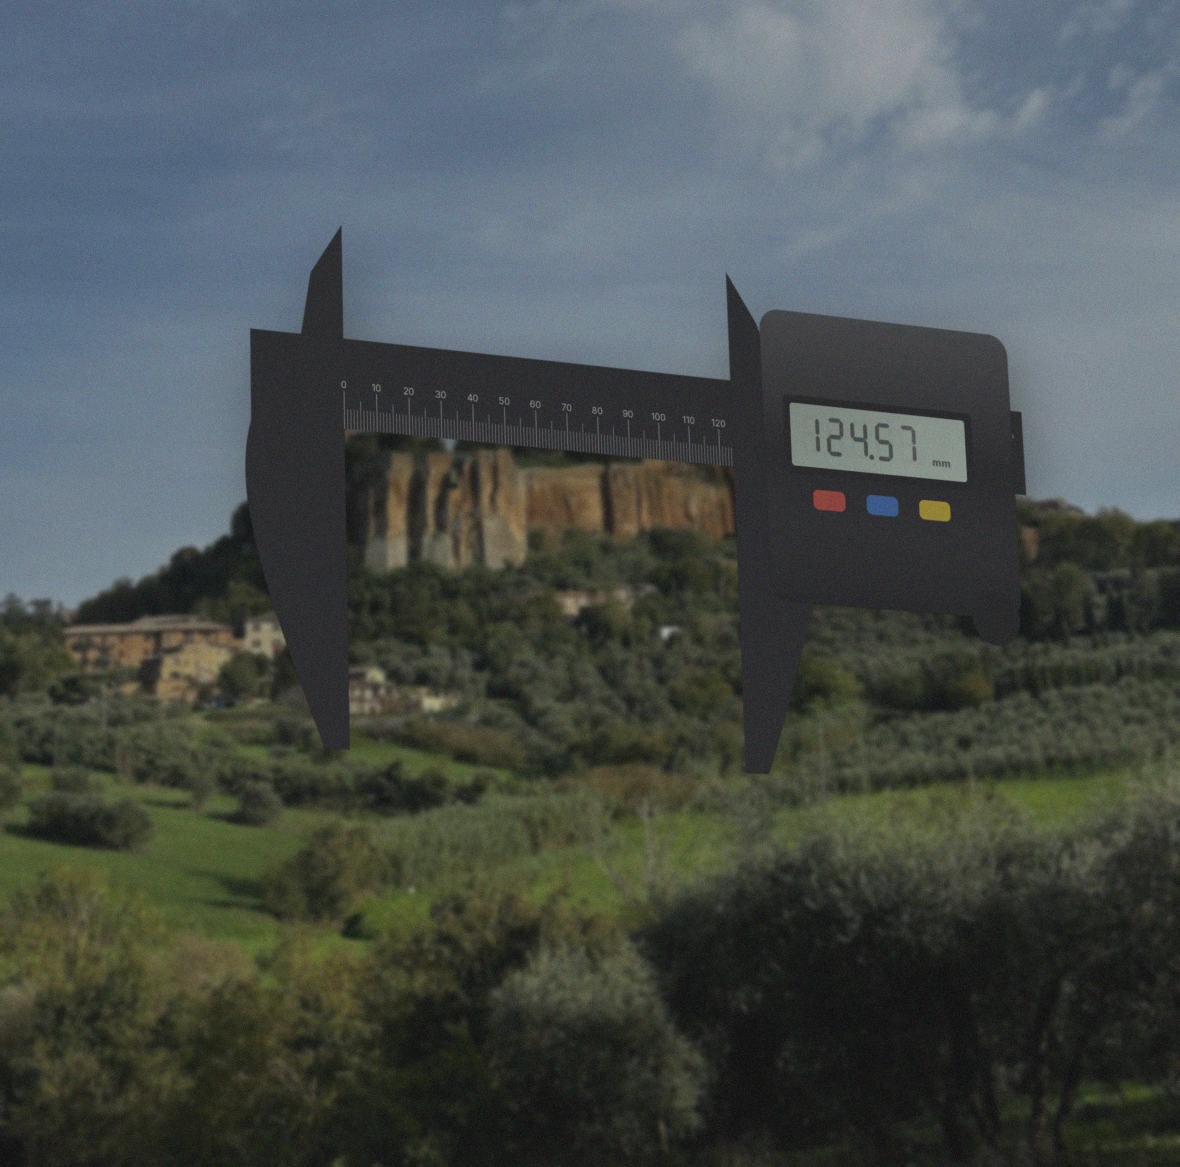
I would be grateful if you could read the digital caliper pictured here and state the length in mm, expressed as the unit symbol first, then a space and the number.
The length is mm 124.57
